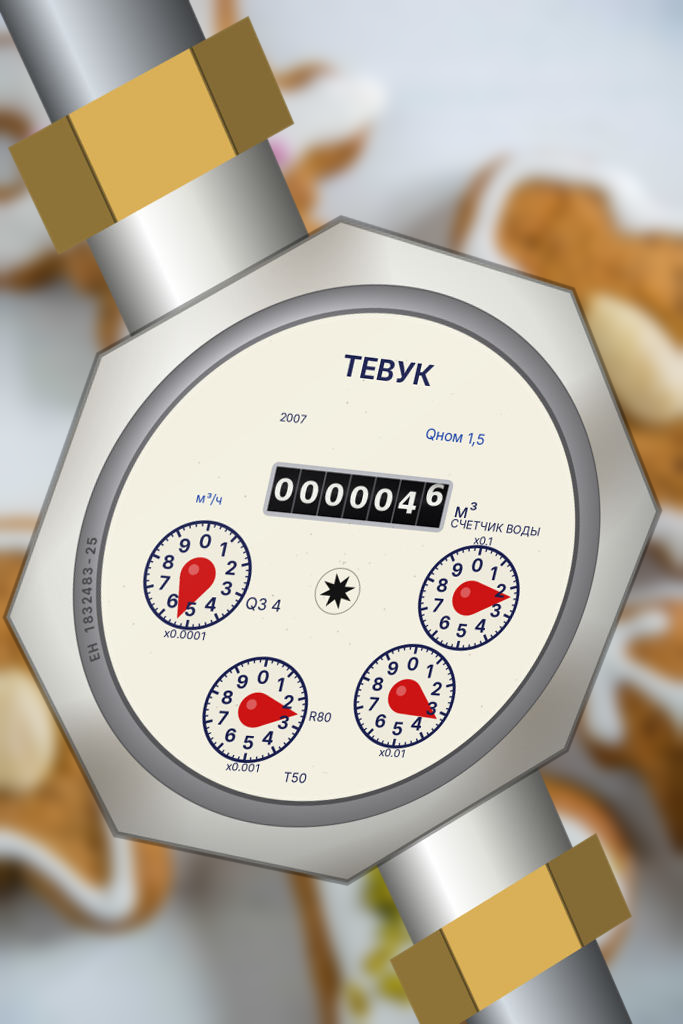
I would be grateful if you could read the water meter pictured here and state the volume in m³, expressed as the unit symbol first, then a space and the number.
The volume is m³ 46.2325
